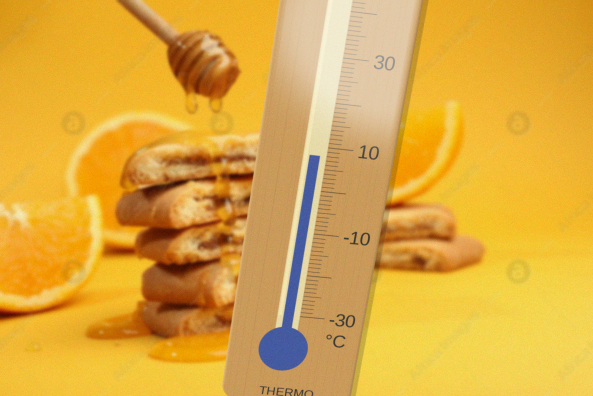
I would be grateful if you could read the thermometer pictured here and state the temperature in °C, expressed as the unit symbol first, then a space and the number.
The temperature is °C 8
